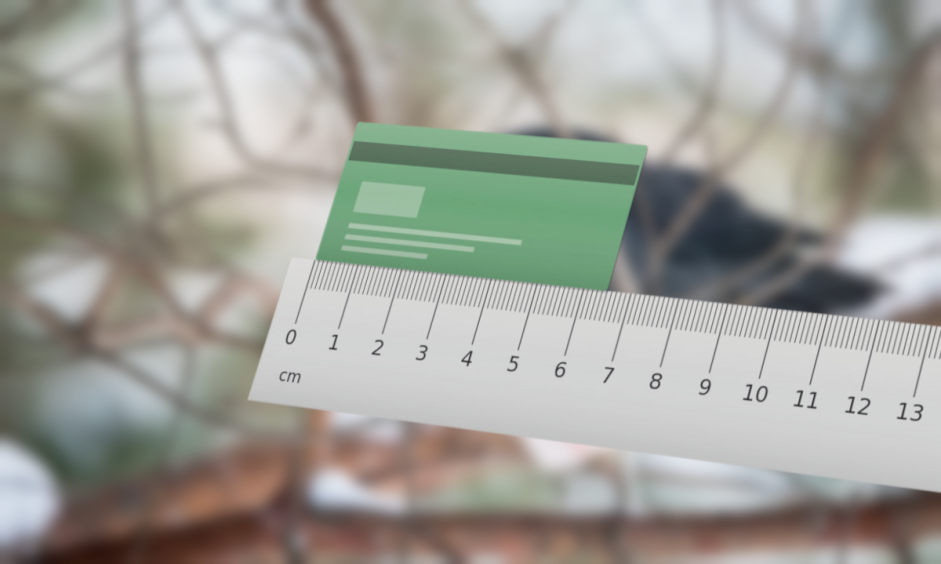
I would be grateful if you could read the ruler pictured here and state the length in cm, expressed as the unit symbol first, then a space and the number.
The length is cm 6.5
